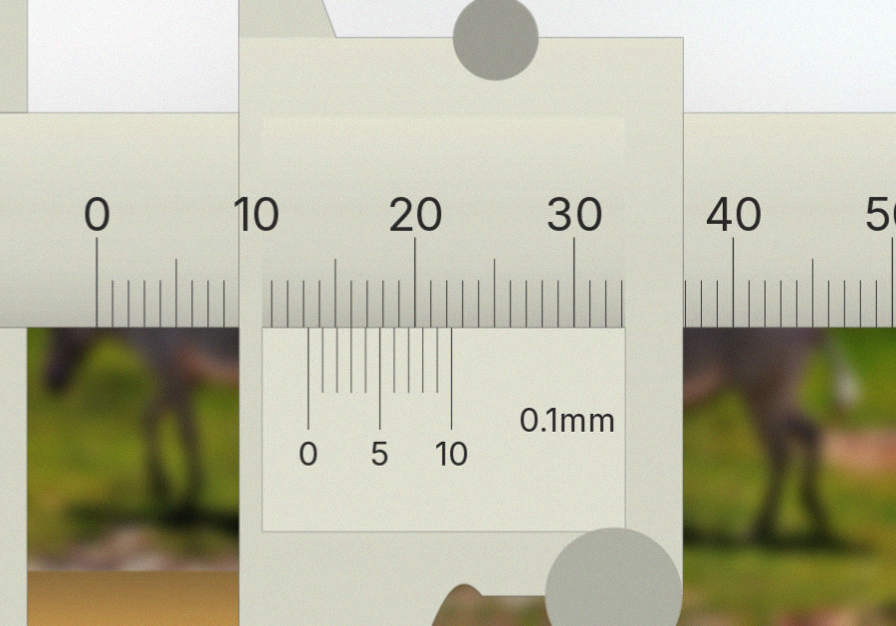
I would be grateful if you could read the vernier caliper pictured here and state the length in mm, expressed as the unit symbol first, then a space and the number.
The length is mm 13.3
